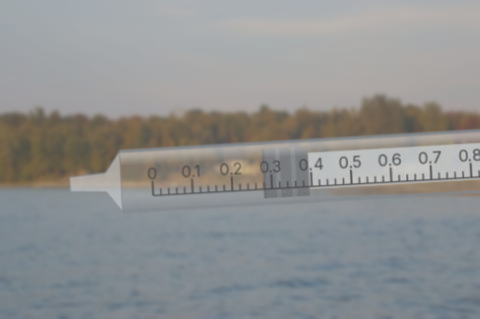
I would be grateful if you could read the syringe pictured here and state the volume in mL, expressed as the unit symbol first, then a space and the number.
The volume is mL 0.28
